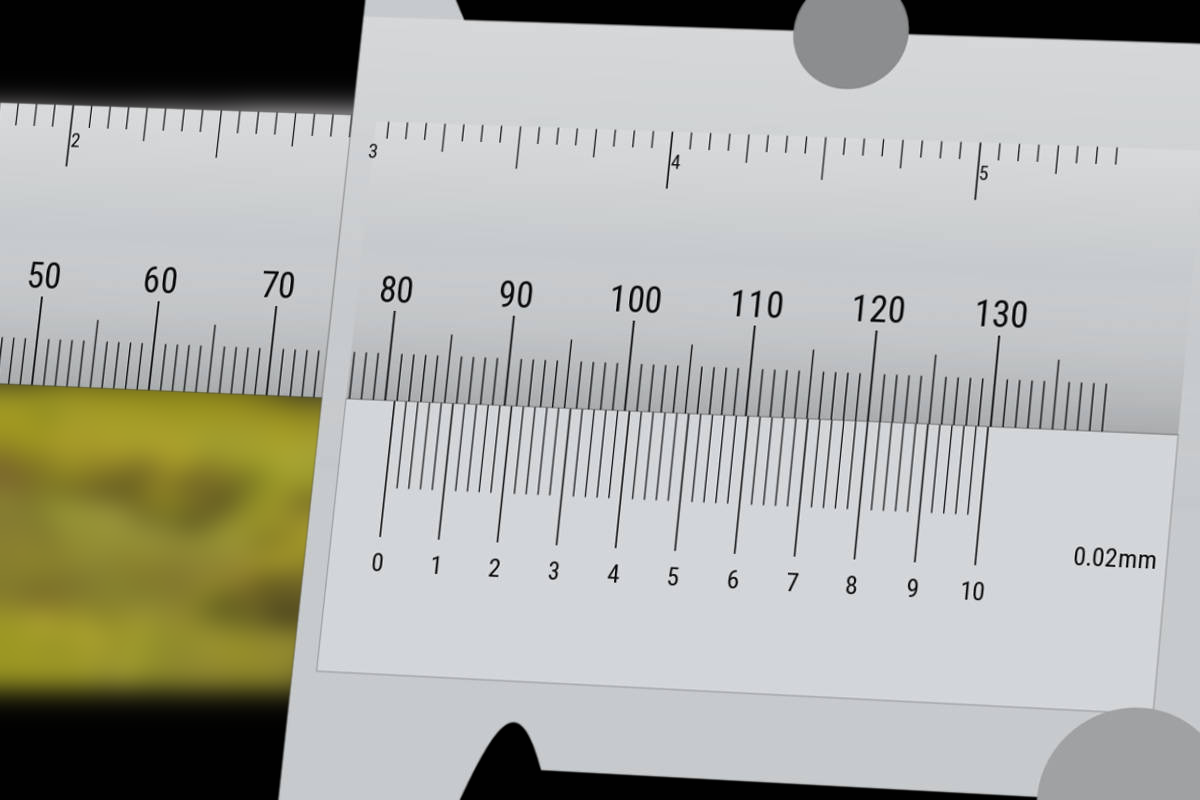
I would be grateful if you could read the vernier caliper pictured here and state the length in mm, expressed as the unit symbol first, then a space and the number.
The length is mm 80.8
